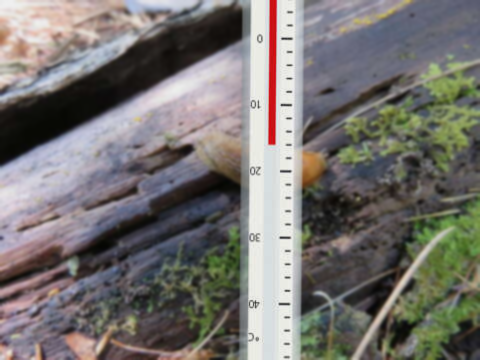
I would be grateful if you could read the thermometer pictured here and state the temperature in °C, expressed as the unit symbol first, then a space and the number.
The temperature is °C 16
